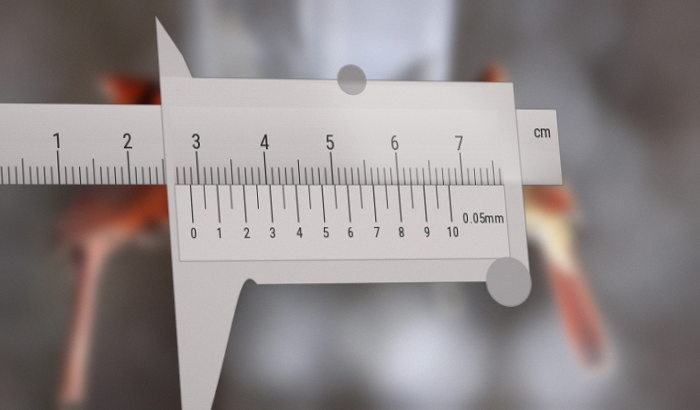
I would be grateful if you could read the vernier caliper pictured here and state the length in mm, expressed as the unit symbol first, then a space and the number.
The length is mm 28.8
